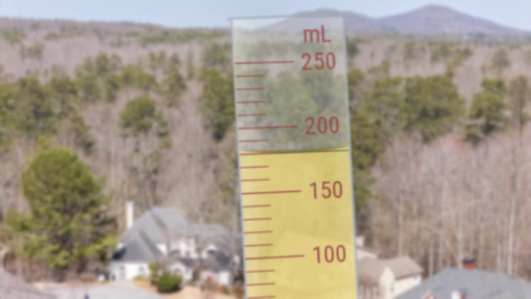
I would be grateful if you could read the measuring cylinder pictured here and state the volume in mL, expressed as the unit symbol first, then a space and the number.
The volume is mL 180
